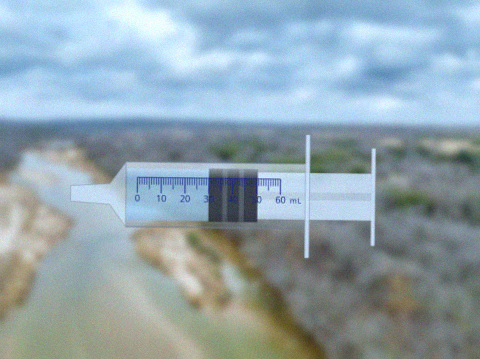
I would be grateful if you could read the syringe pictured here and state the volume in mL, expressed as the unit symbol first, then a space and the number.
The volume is mL 30
